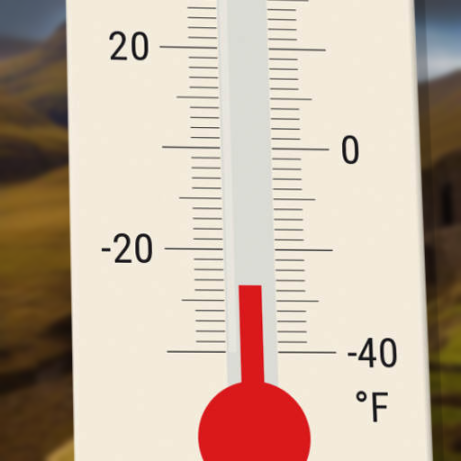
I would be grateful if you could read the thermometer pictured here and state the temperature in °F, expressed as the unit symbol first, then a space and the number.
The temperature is °F -27
